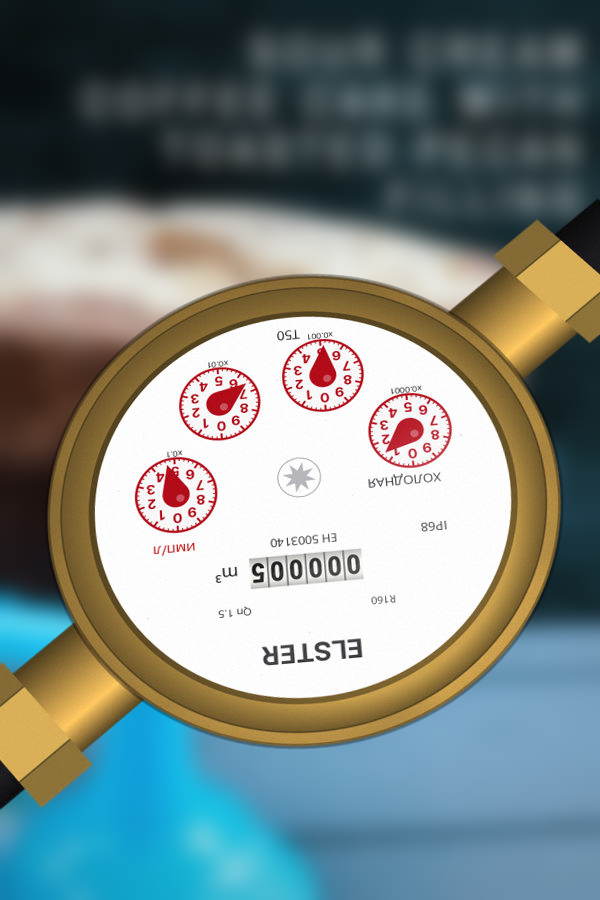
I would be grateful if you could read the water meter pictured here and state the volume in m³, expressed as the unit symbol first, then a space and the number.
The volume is m³ 5.4651
